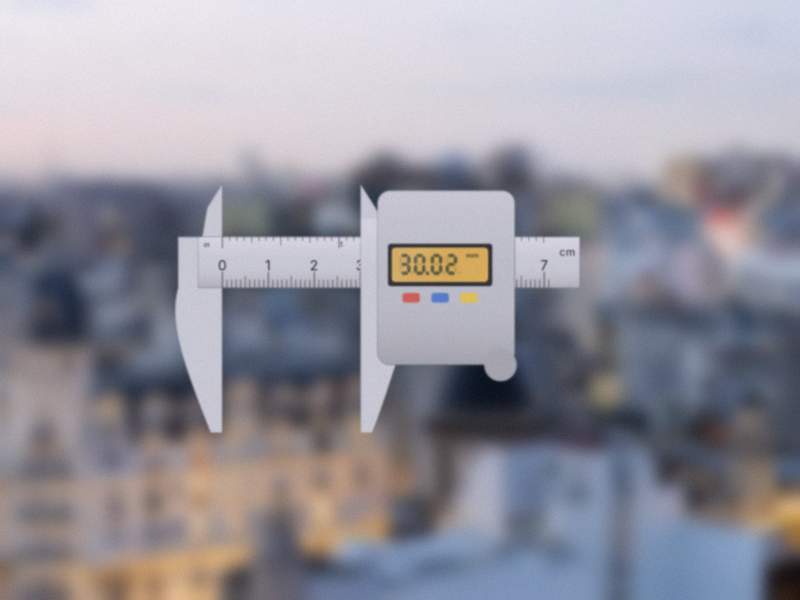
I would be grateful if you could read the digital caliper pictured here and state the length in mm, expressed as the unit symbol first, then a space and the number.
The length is mm 30.02
